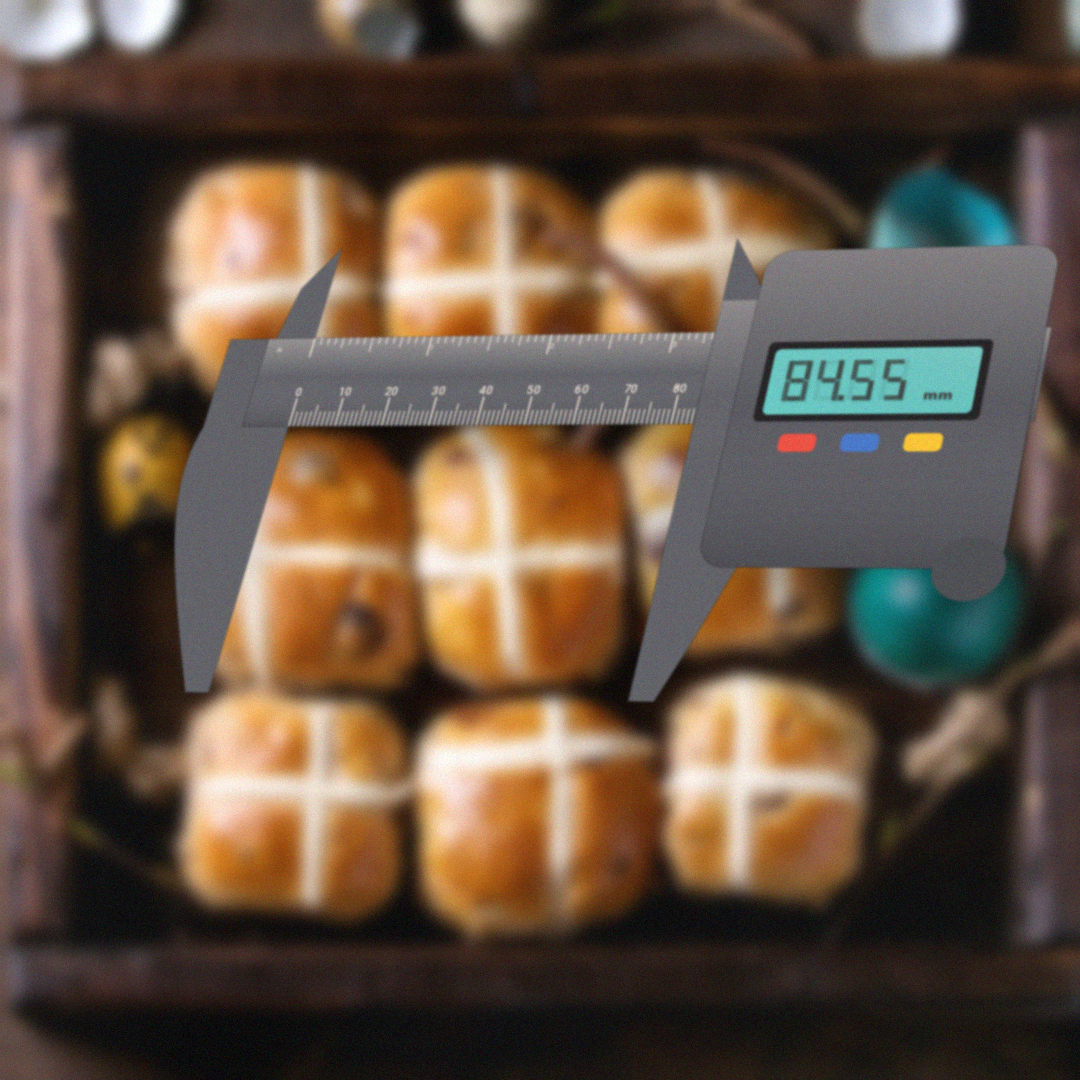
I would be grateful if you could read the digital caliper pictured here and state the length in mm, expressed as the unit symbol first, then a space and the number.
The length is mm 84.55
